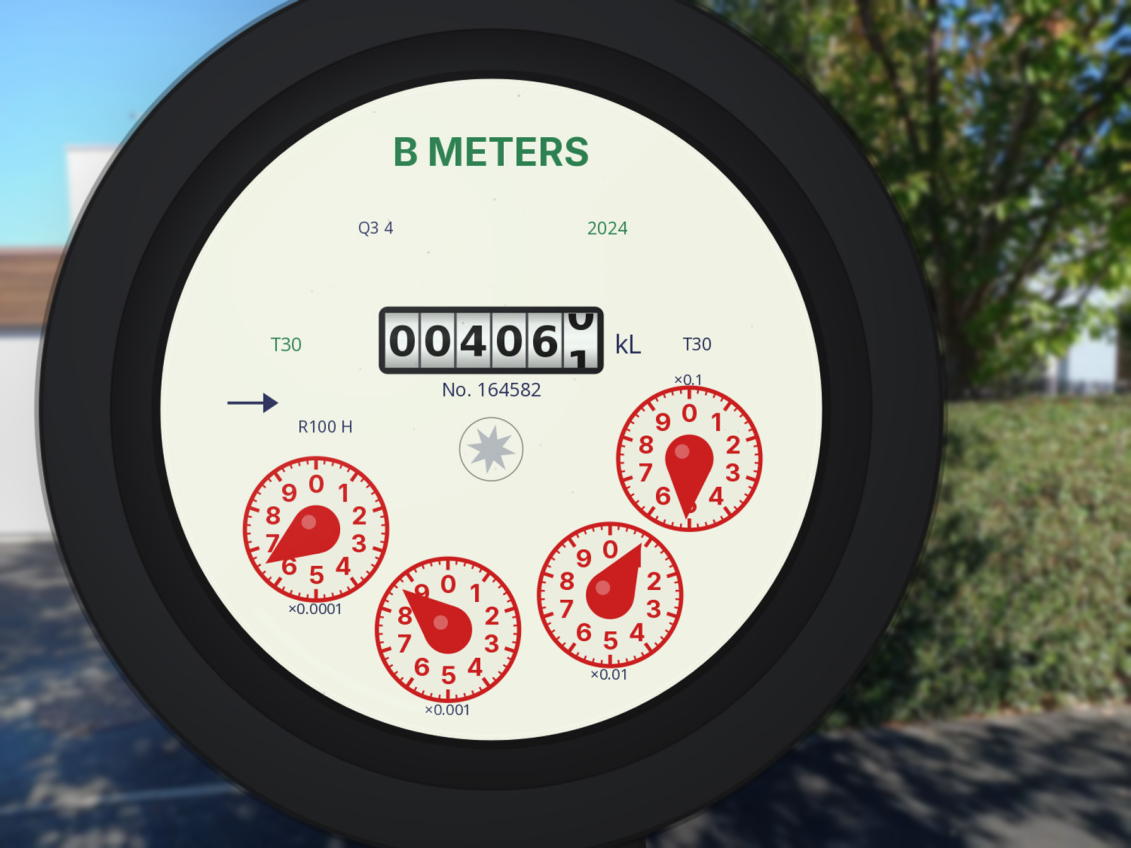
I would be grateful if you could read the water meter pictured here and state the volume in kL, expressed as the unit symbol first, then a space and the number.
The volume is kL 4060.5086
